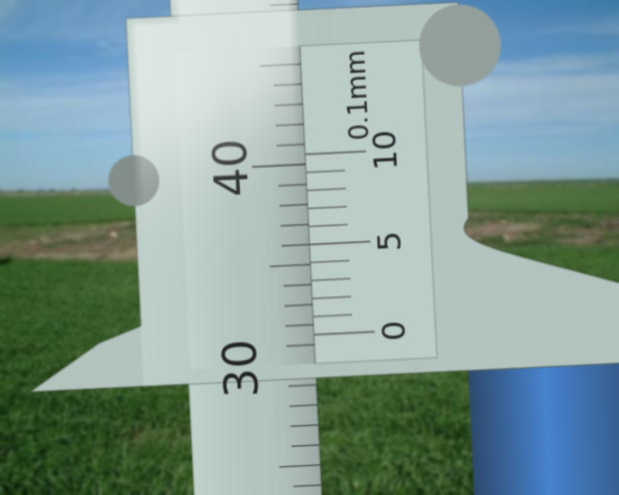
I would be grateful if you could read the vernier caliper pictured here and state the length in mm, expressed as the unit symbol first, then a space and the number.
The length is mm 31.5
